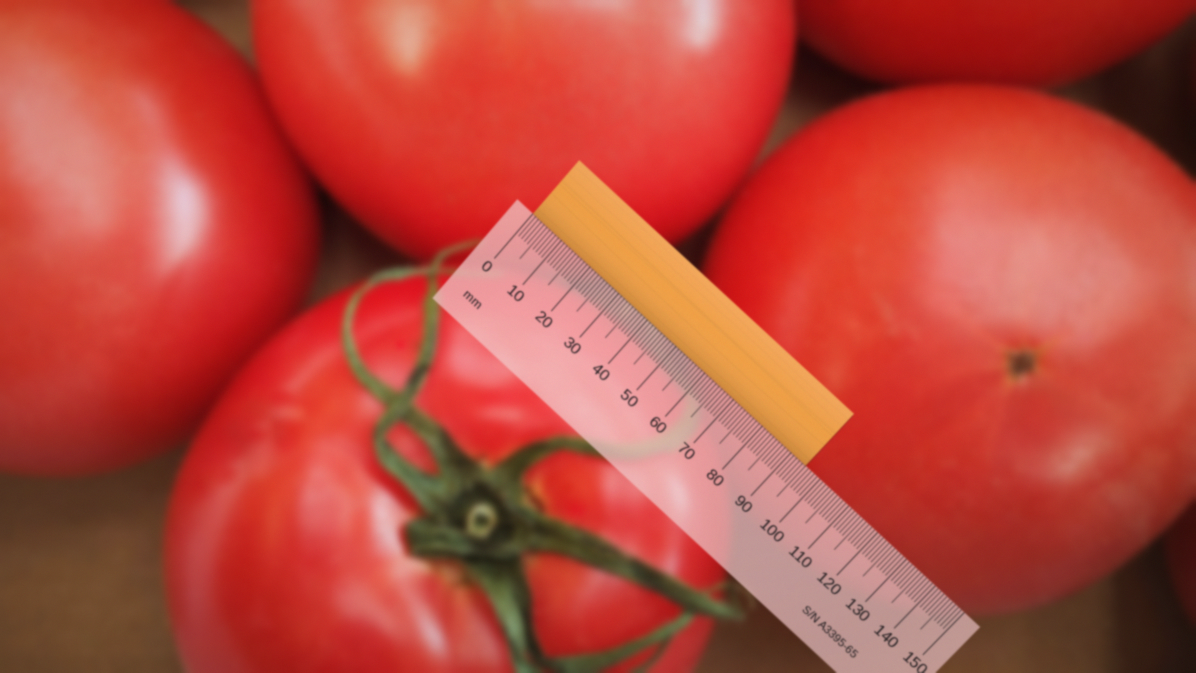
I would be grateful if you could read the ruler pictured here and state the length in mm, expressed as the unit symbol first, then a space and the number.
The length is mm 95
